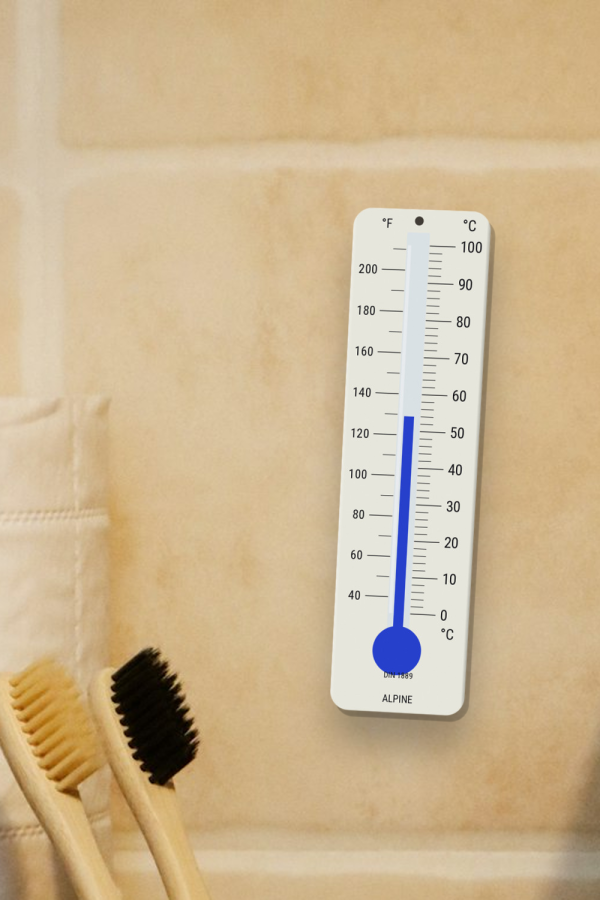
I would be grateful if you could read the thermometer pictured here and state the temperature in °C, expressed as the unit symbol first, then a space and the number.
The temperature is °C 54
